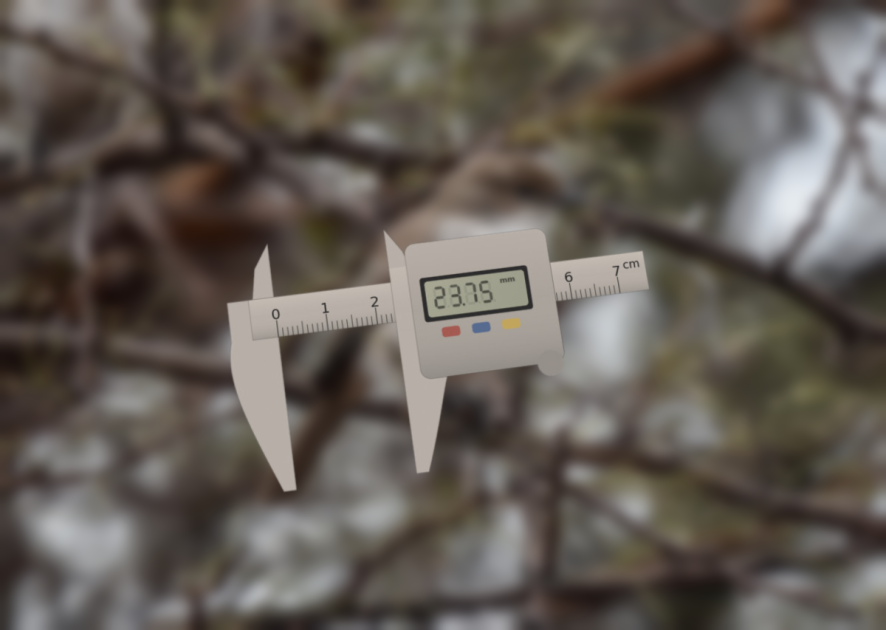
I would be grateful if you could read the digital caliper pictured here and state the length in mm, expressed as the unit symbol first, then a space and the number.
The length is mm 23.75
